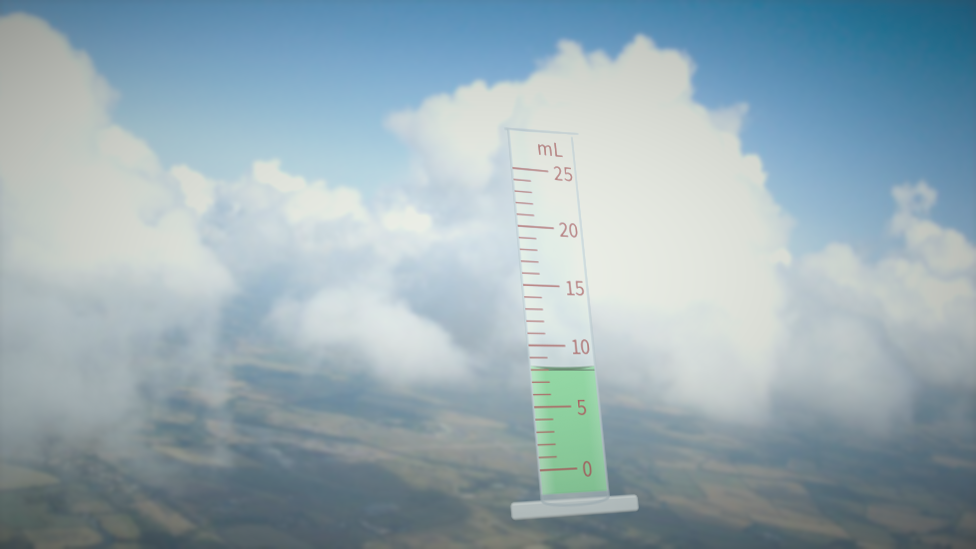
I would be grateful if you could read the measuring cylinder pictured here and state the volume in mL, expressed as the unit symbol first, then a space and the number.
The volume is mL 8
